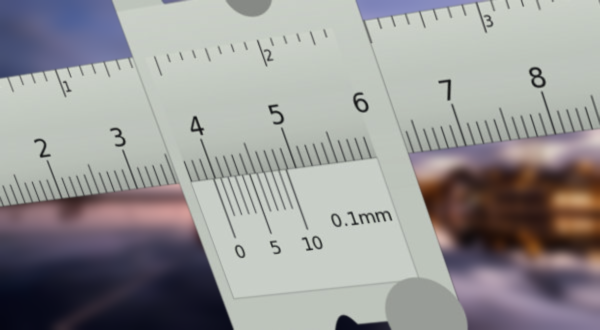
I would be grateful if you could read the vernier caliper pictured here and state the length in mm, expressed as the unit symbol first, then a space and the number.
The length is mm 39.8
